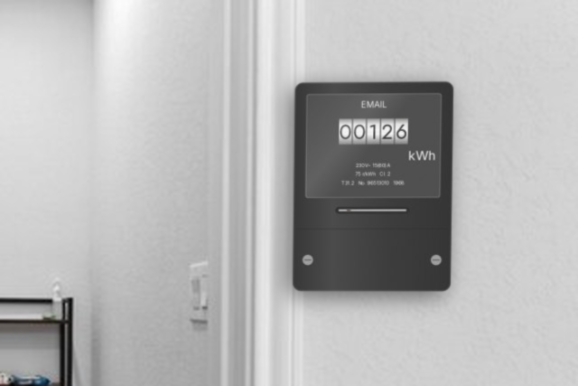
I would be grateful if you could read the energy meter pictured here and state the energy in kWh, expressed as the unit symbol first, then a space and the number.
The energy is kWh 126
